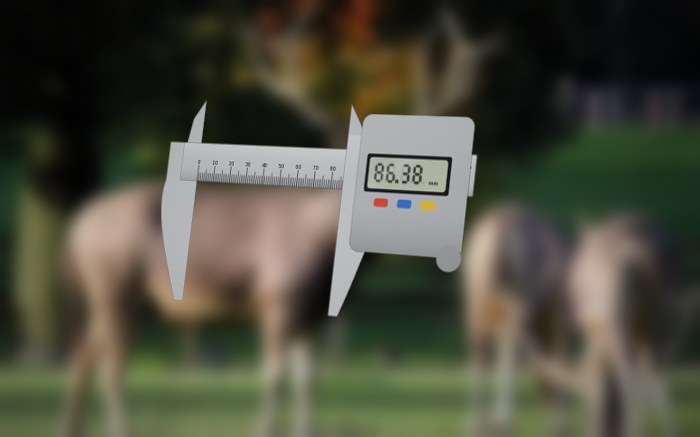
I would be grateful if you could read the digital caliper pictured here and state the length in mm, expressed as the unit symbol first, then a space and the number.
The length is mm 86.38
